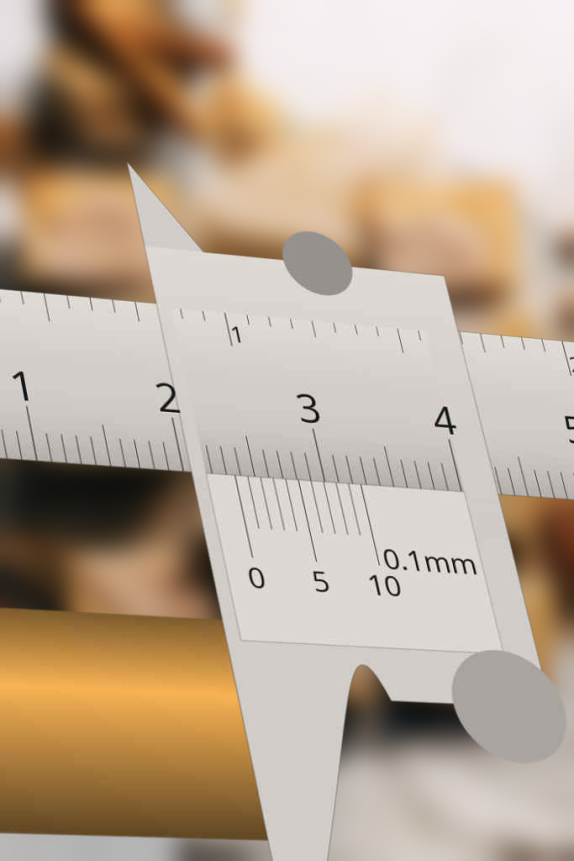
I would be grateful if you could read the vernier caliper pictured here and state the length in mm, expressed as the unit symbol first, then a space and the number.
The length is mm 23.6
